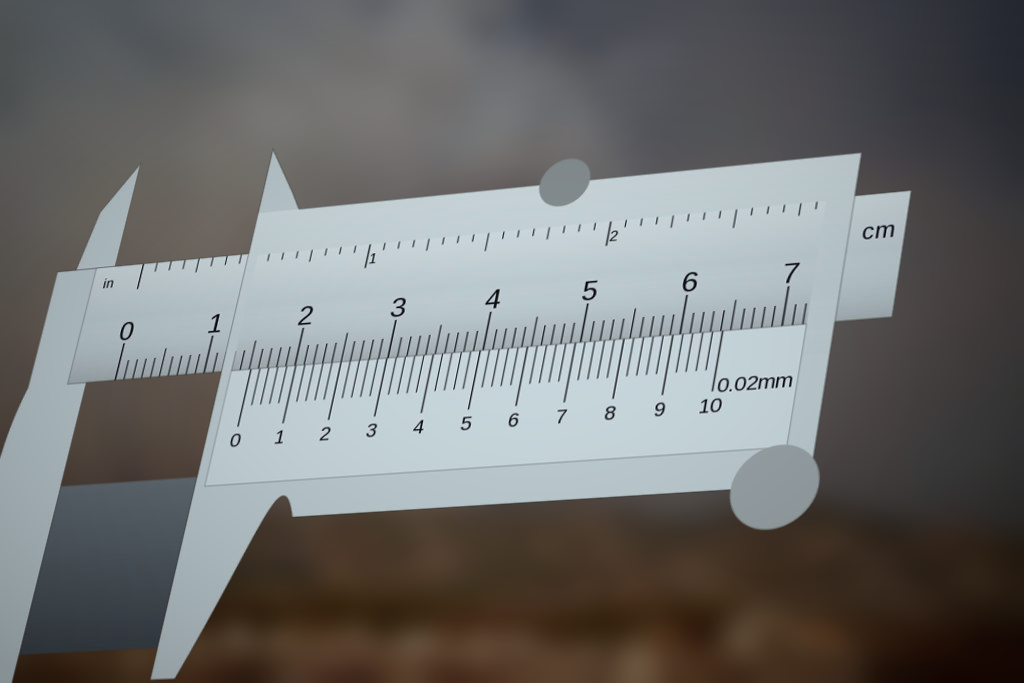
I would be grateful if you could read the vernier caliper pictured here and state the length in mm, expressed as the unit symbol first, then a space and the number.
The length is mm 15.2
